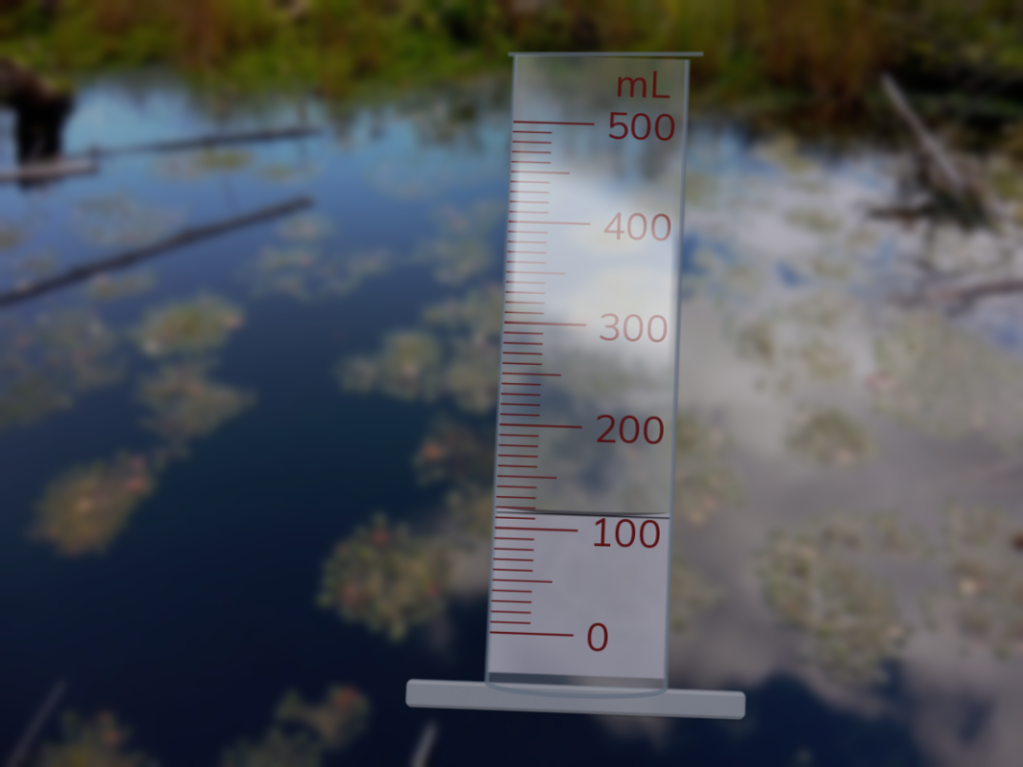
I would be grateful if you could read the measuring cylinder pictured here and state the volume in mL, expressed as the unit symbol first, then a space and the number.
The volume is mL 115
